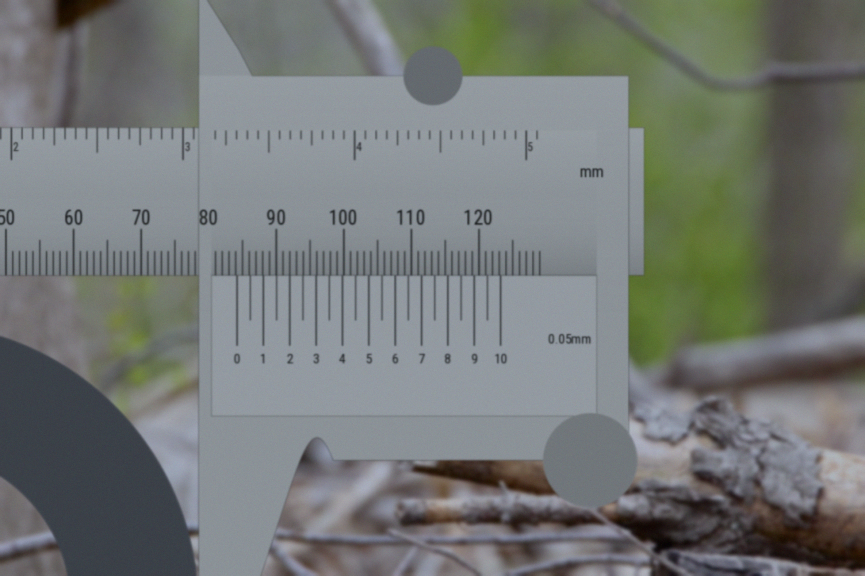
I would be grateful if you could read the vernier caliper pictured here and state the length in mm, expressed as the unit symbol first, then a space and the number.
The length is mm 84.2
